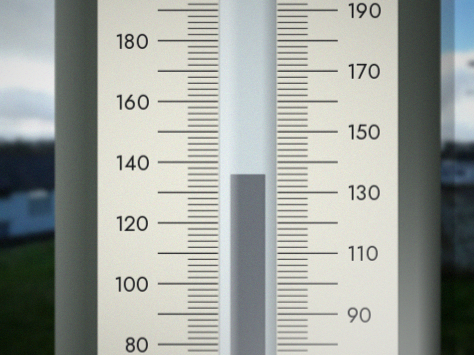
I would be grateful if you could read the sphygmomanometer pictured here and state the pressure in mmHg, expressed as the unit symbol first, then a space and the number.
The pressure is mmHg 136
